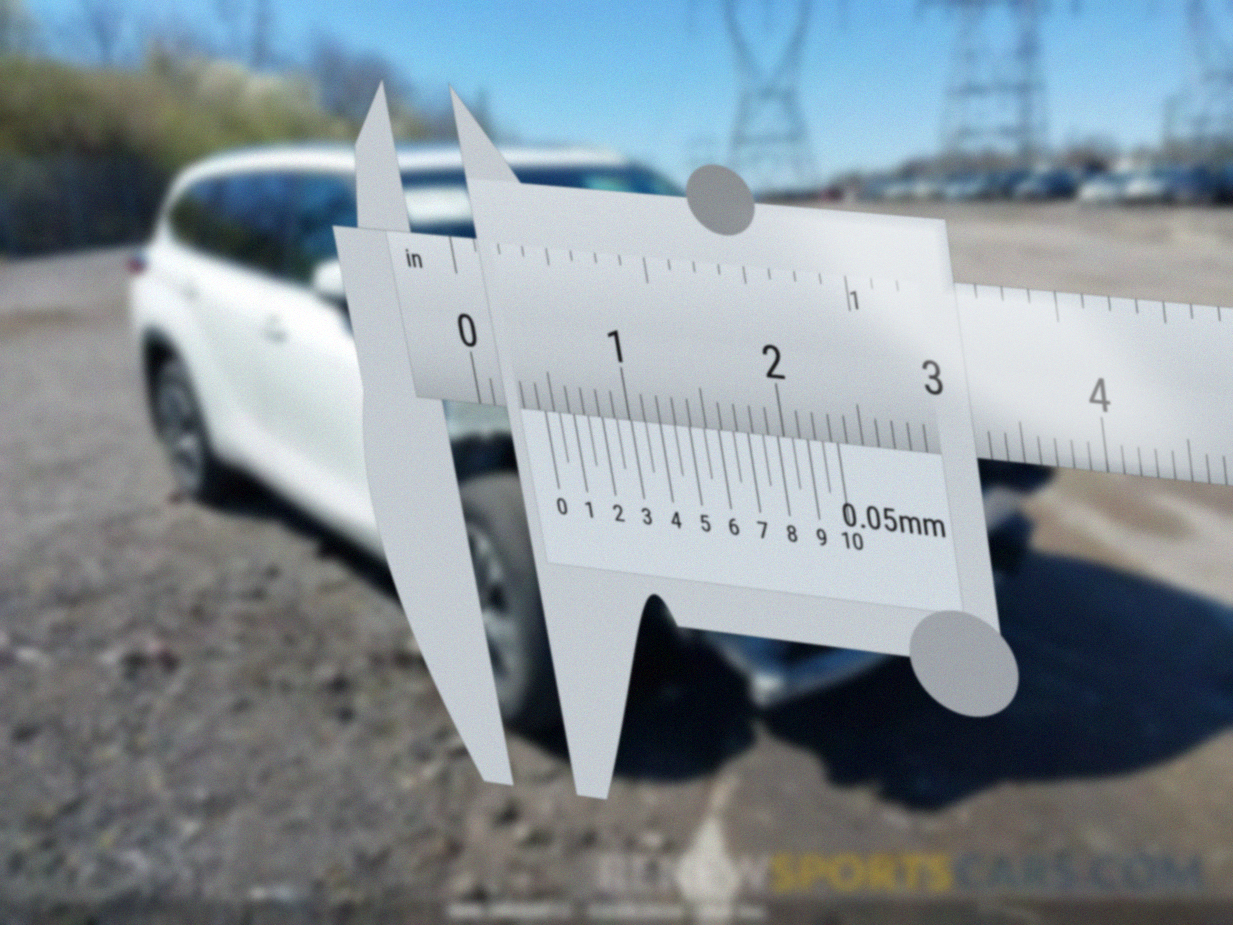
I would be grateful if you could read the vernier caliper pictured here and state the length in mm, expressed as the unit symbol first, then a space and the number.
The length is mm 4.4
